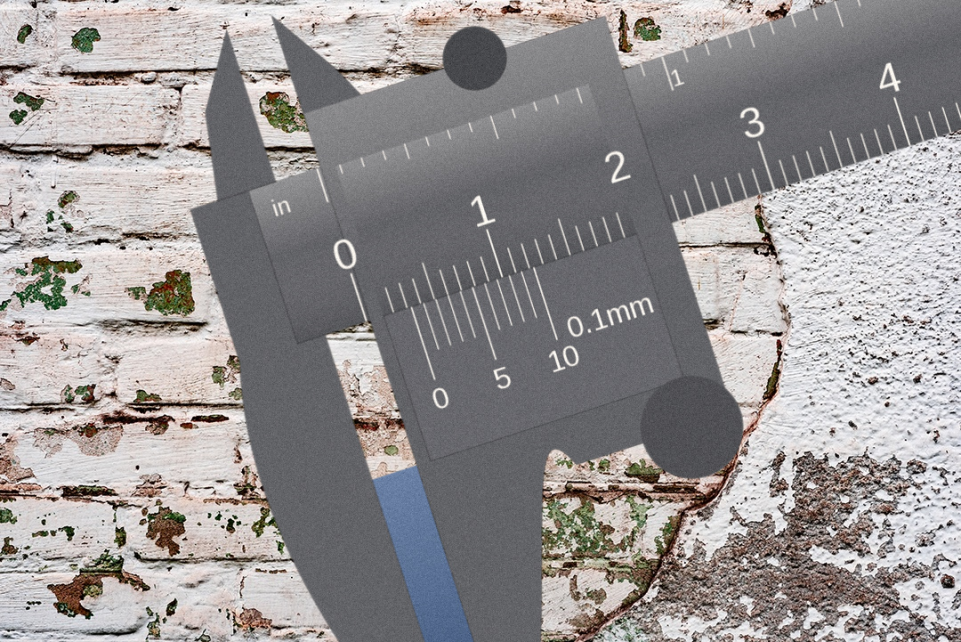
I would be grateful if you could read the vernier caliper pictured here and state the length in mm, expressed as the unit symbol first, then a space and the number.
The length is mm 3.3
